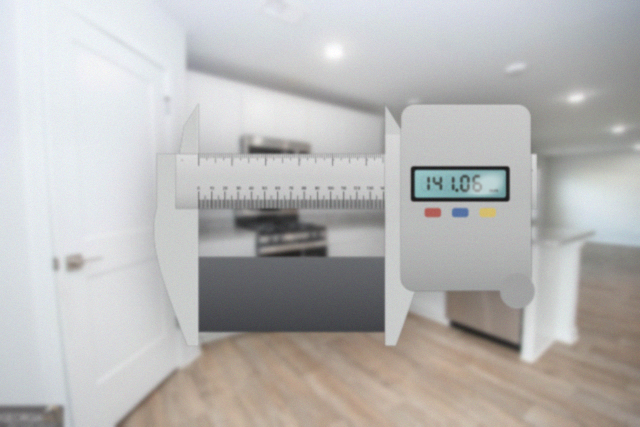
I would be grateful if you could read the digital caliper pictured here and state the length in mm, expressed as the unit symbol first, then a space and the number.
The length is mm 141.06
